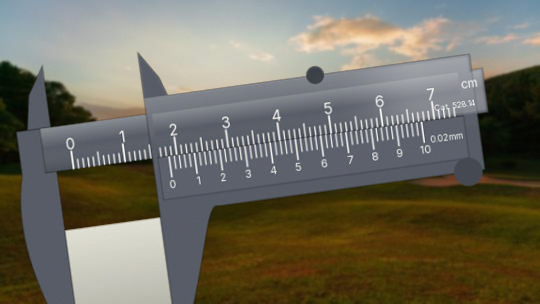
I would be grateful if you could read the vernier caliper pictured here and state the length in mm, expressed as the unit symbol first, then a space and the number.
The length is mm 18.5
